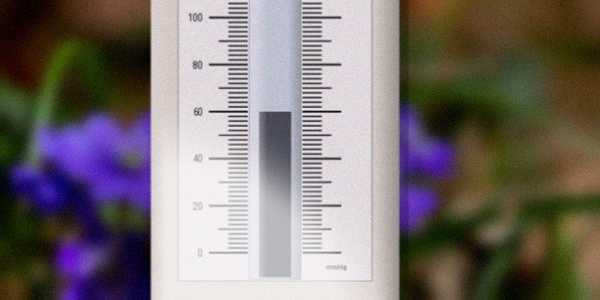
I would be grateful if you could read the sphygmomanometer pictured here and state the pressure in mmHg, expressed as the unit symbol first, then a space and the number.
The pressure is mmHg 60
